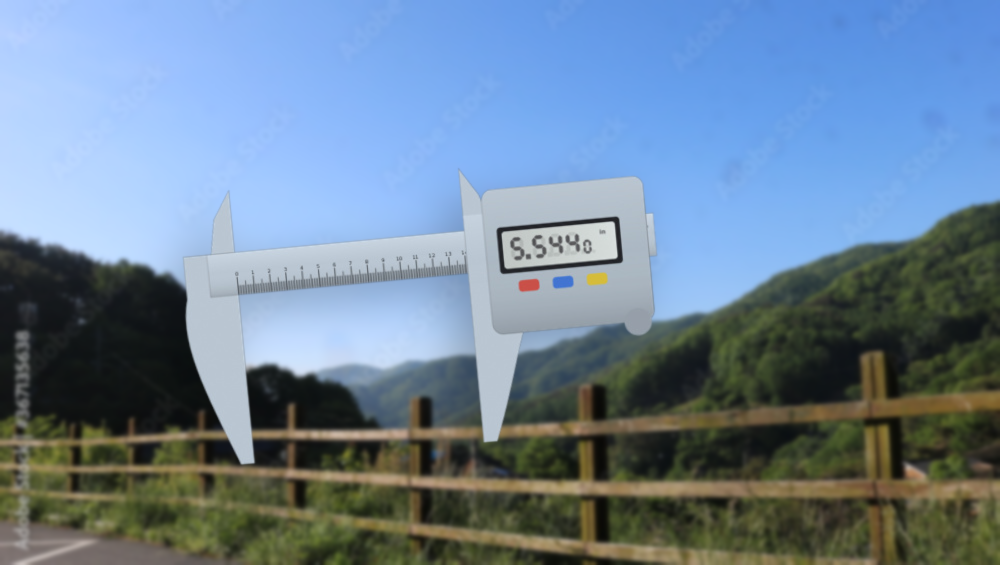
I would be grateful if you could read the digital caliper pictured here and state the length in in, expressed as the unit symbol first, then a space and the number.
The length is in 5.5440
